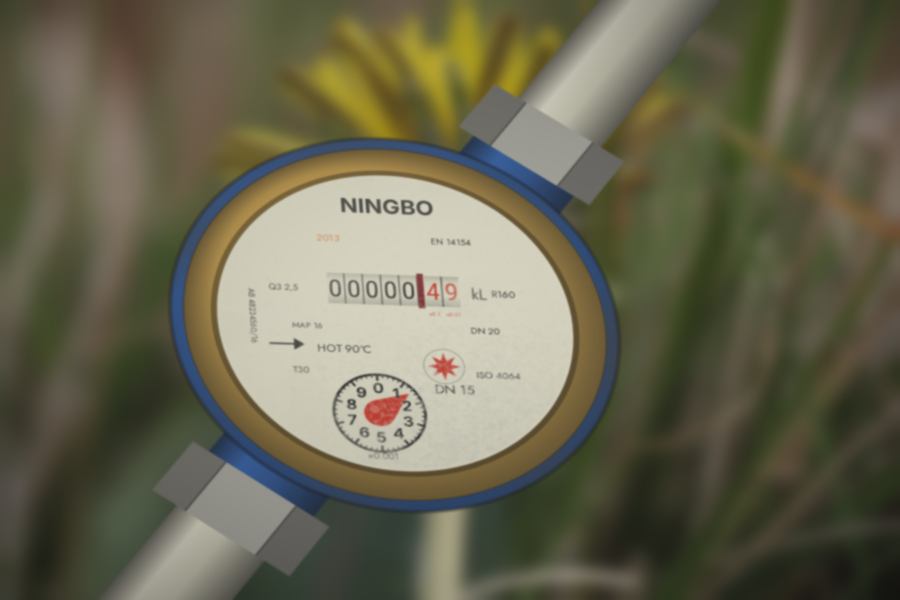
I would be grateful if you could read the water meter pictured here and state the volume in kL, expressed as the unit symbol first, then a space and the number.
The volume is kL 0.491
